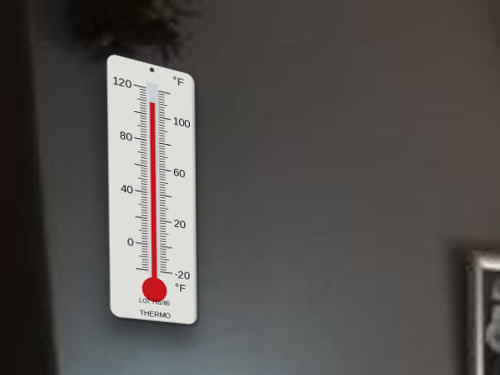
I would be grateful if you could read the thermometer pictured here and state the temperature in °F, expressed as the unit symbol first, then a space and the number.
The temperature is °F 110
